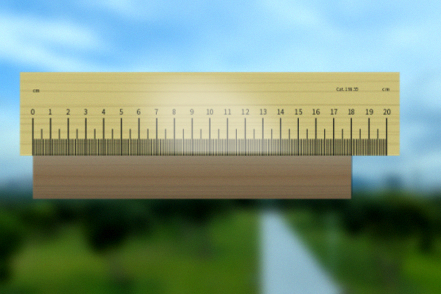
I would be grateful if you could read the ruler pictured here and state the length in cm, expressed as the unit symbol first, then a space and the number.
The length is cm 18
